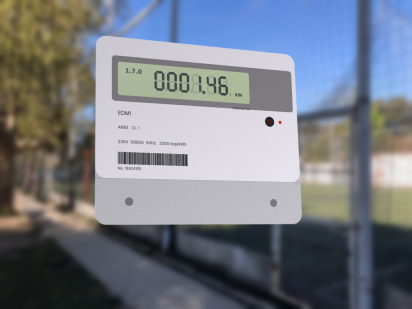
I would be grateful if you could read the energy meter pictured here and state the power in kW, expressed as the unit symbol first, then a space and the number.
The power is kW 1.46
